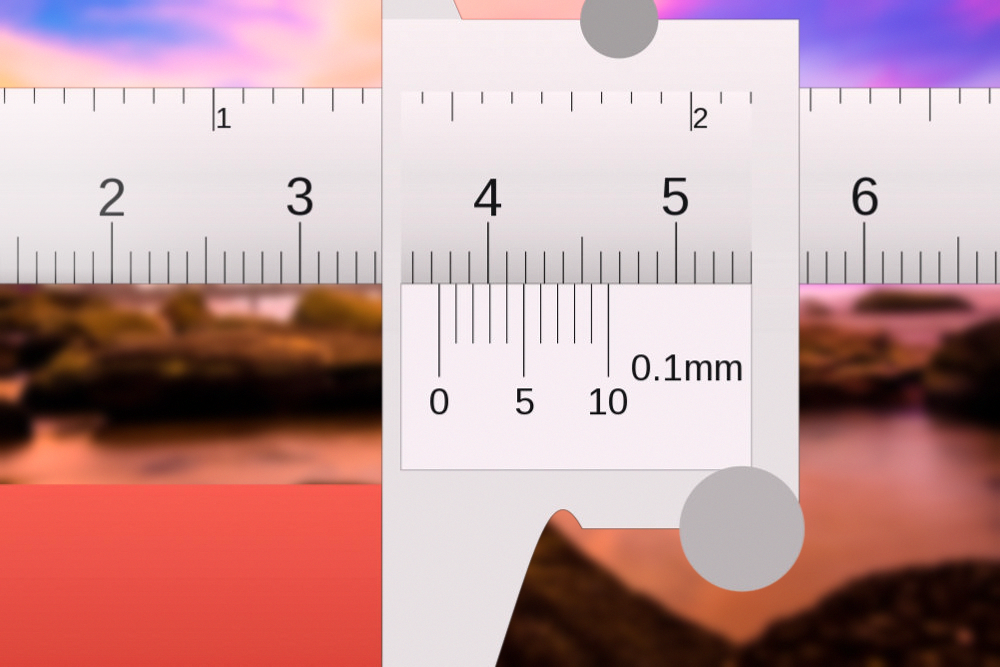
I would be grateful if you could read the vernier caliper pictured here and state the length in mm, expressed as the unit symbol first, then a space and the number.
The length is mm 37.4
